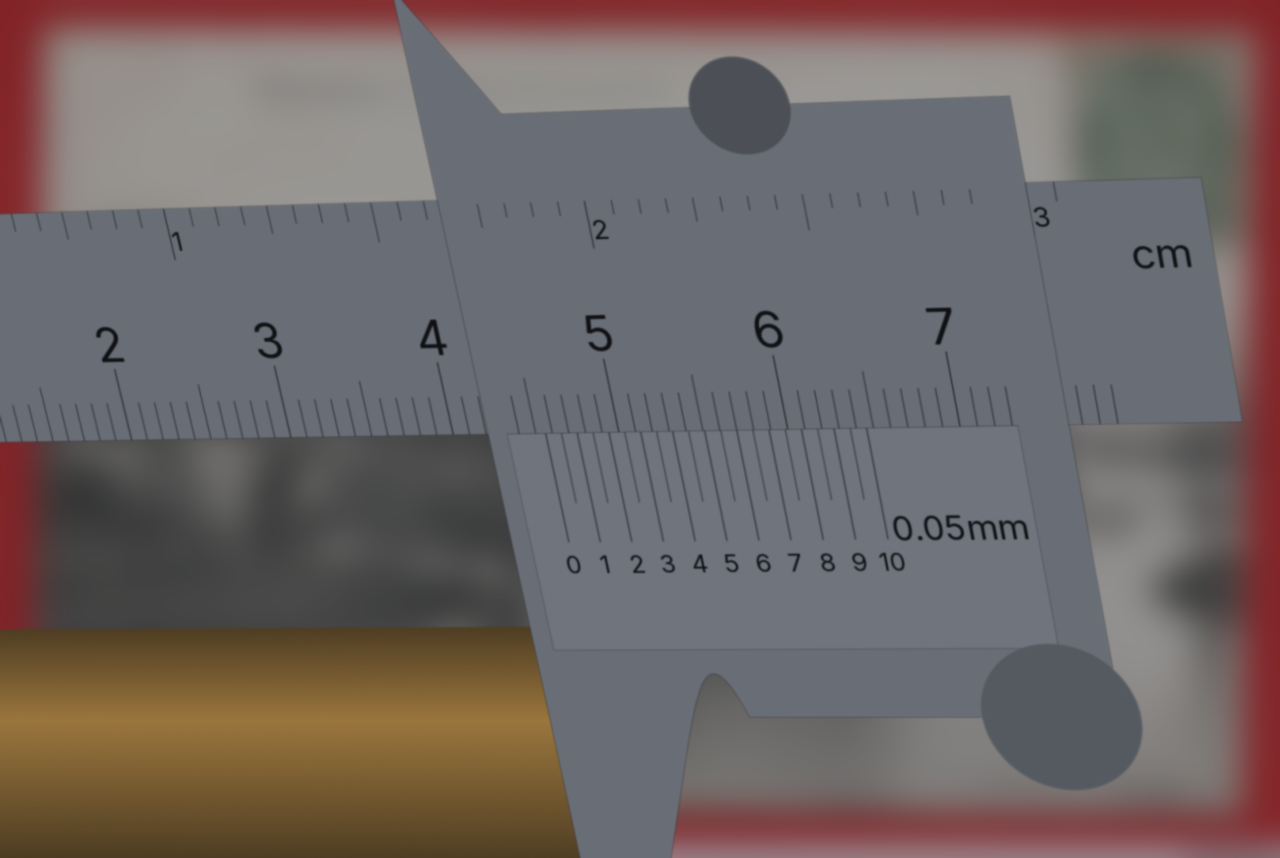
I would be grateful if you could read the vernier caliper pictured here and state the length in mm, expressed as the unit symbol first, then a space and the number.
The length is mm 45.6
